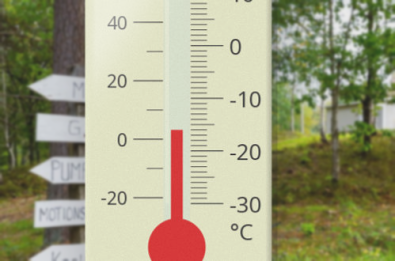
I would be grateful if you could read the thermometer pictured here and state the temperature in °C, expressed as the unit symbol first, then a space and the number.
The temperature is °C -16
